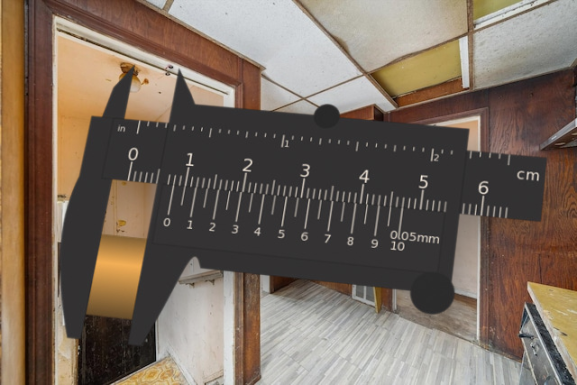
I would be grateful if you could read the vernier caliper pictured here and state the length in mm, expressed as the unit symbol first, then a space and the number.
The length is mm 8.0
